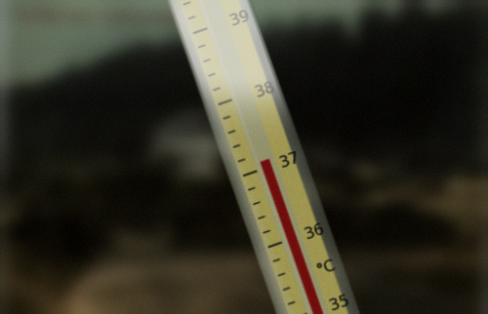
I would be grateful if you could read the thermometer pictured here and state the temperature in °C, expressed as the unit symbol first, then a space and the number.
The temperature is °C 37.1
